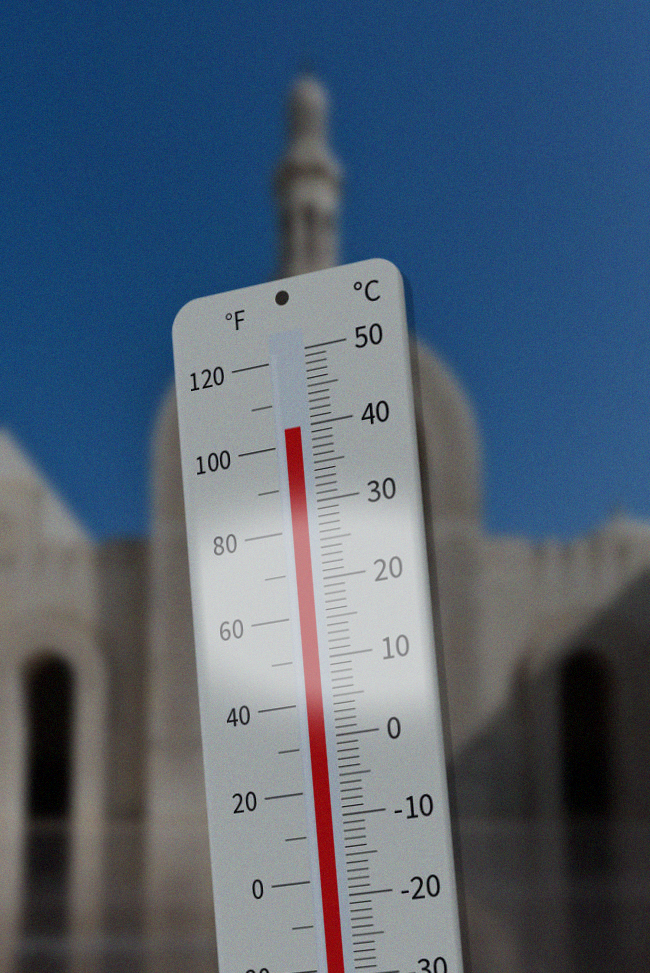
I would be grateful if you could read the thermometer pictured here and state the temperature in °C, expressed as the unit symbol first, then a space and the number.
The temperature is °C 40
